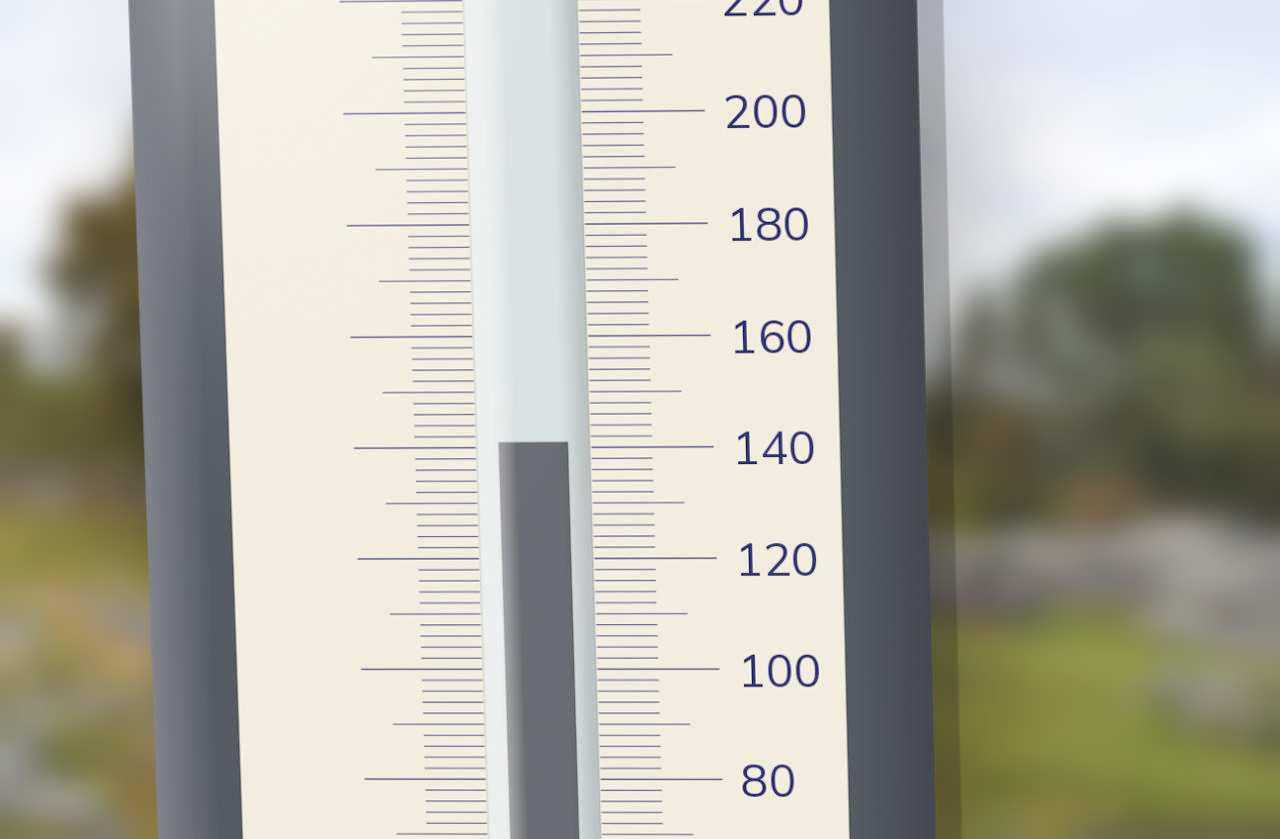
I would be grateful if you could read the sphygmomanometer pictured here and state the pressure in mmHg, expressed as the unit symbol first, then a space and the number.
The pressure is mmHg 141
